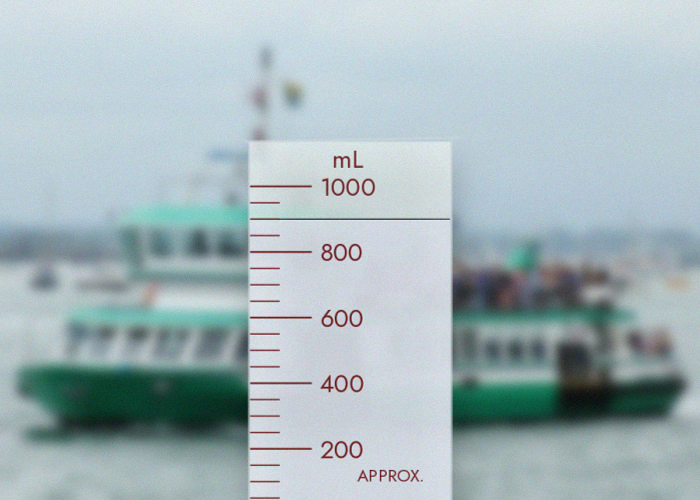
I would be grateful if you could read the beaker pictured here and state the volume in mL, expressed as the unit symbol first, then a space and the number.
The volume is mL 900
